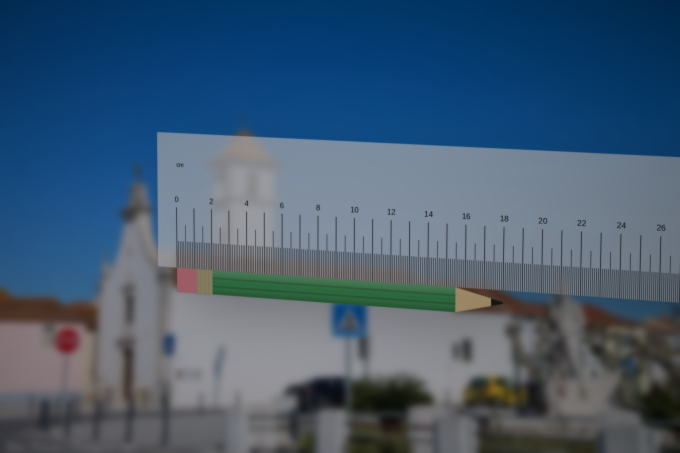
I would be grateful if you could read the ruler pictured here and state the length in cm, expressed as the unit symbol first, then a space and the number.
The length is cm 18
